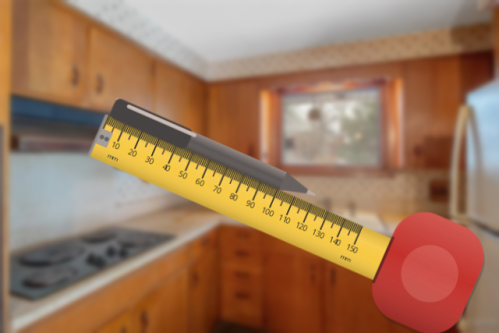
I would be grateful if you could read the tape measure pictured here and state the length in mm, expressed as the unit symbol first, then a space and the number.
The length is mm 120
